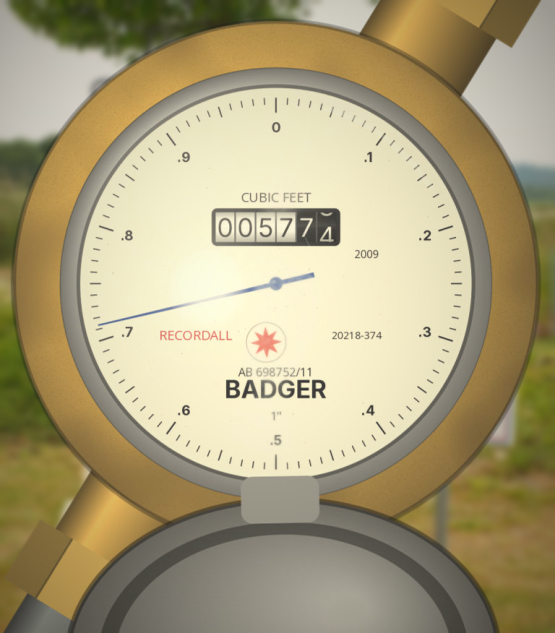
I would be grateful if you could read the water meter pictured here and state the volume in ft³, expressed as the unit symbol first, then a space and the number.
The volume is ft³ 5773.71
